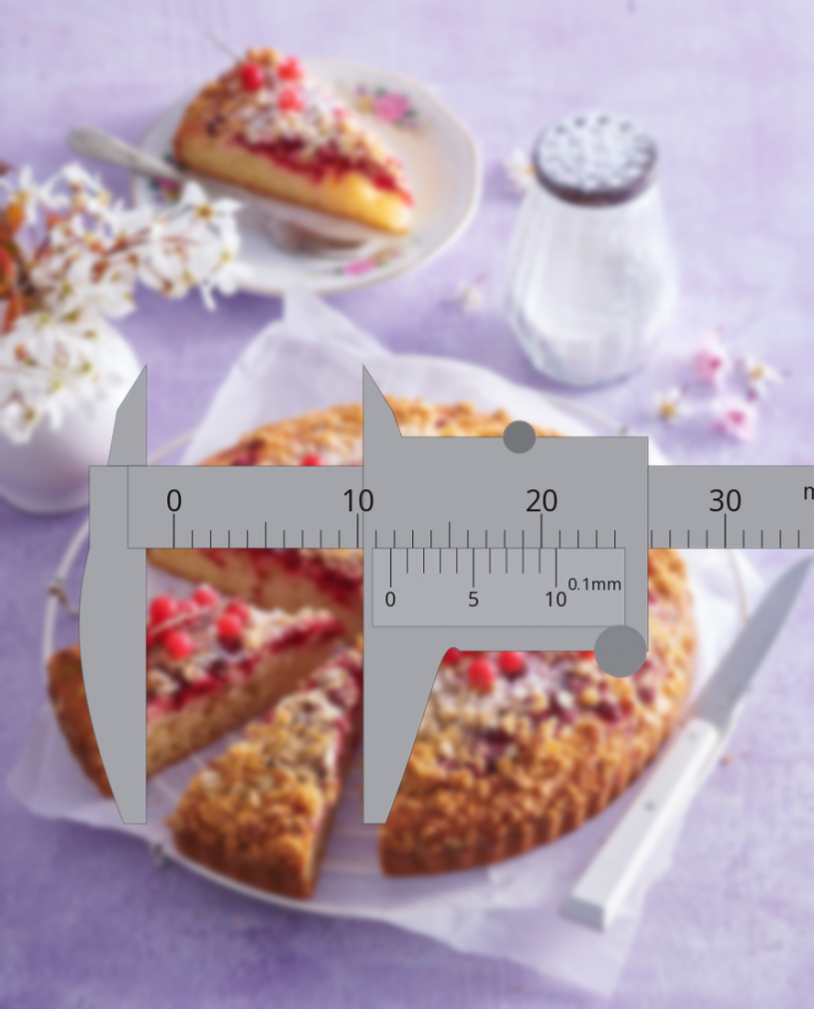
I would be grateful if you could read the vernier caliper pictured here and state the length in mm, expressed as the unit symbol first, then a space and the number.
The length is mm 11.8
